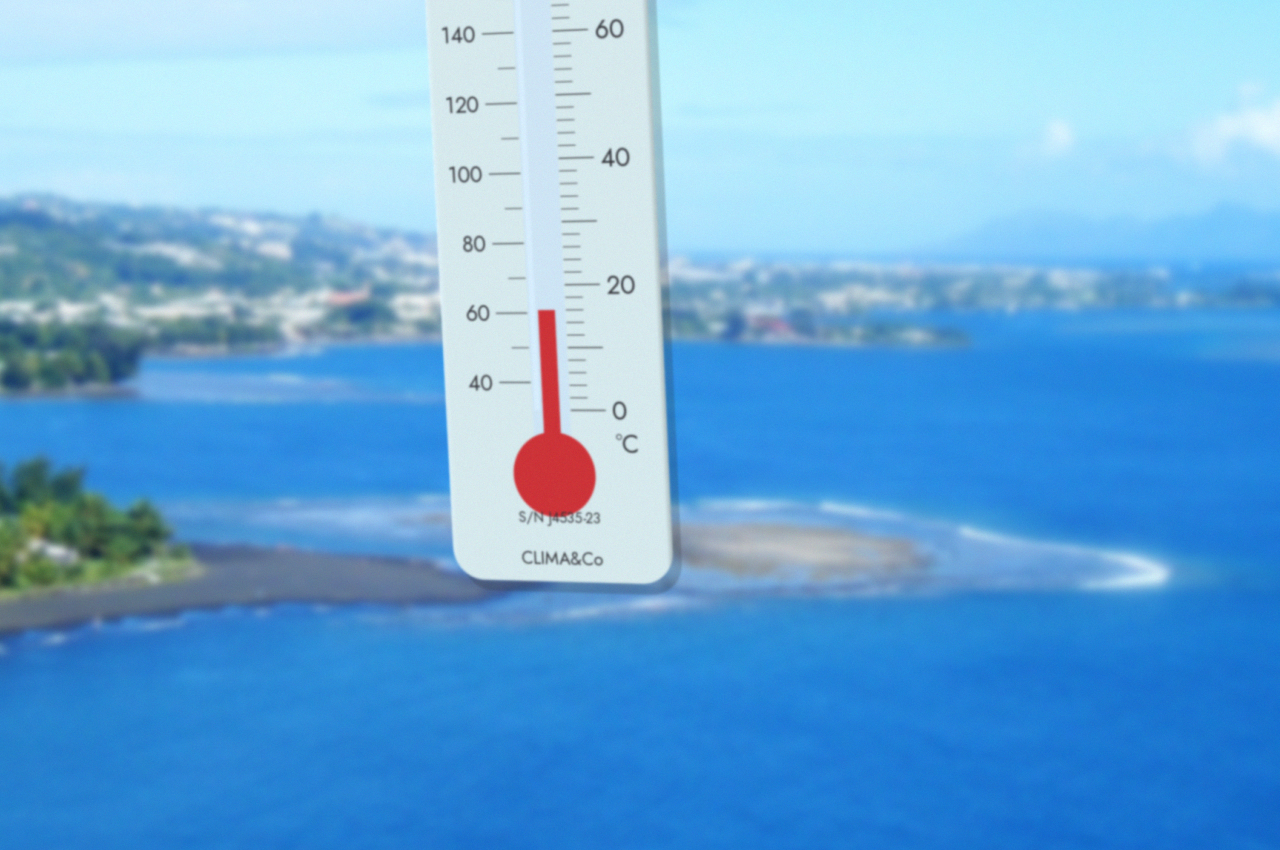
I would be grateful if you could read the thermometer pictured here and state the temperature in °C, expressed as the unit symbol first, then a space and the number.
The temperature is °C 16
